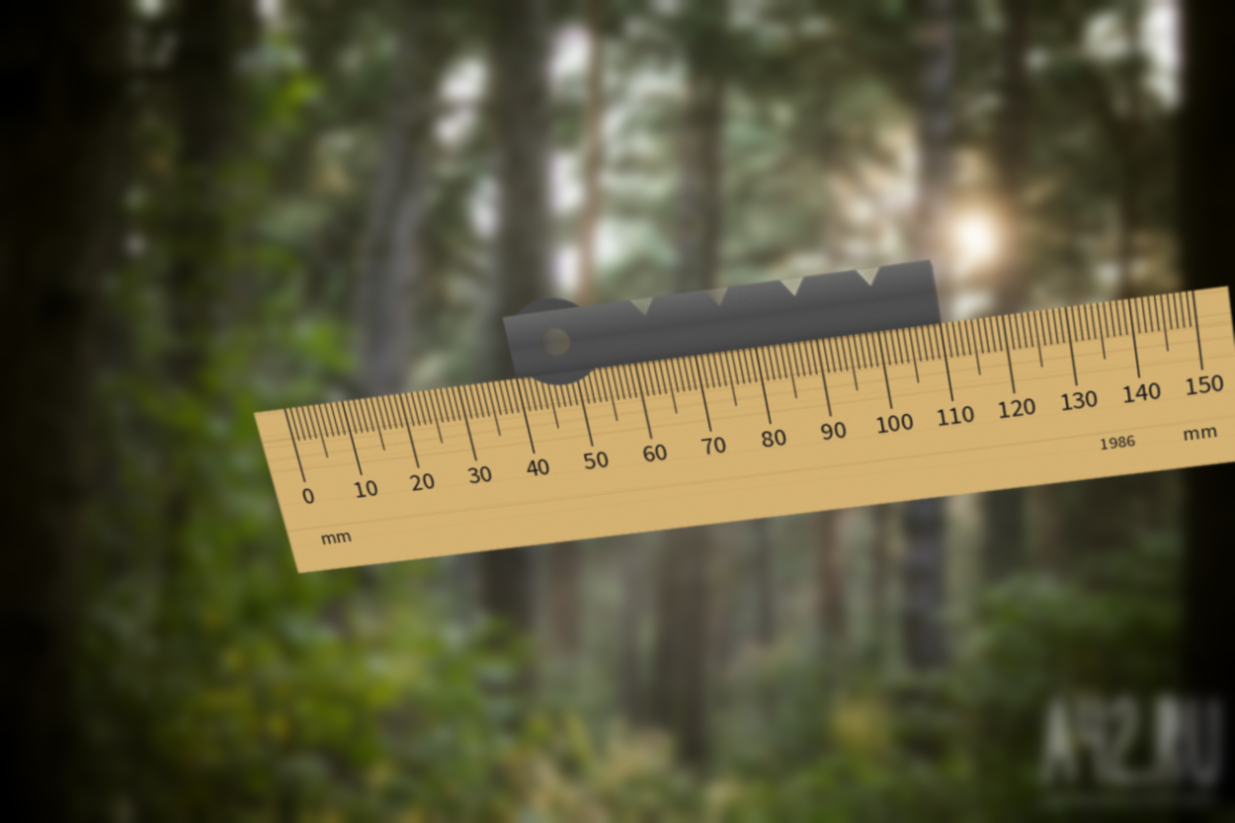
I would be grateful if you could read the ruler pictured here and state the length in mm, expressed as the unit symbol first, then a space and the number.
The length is mm 70
